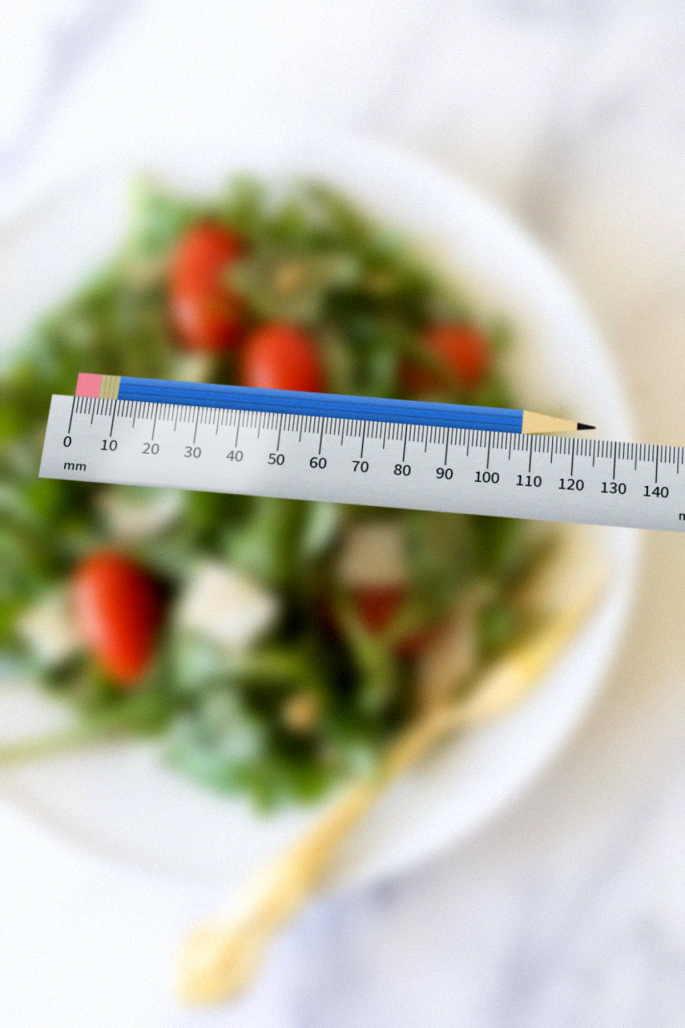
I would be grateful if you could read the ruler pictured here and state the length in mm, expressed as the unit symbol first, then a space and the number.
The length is mm 125
